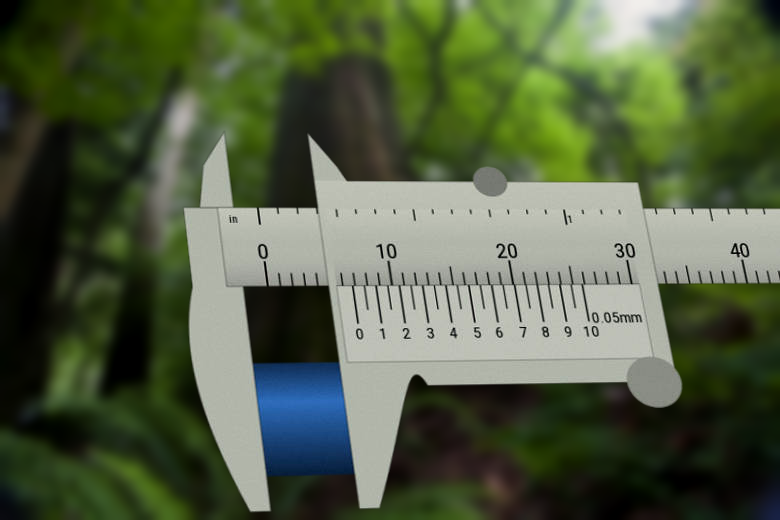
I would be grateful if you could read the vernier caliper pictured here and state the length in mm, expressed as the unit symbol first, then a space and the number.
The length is mm 6.8
